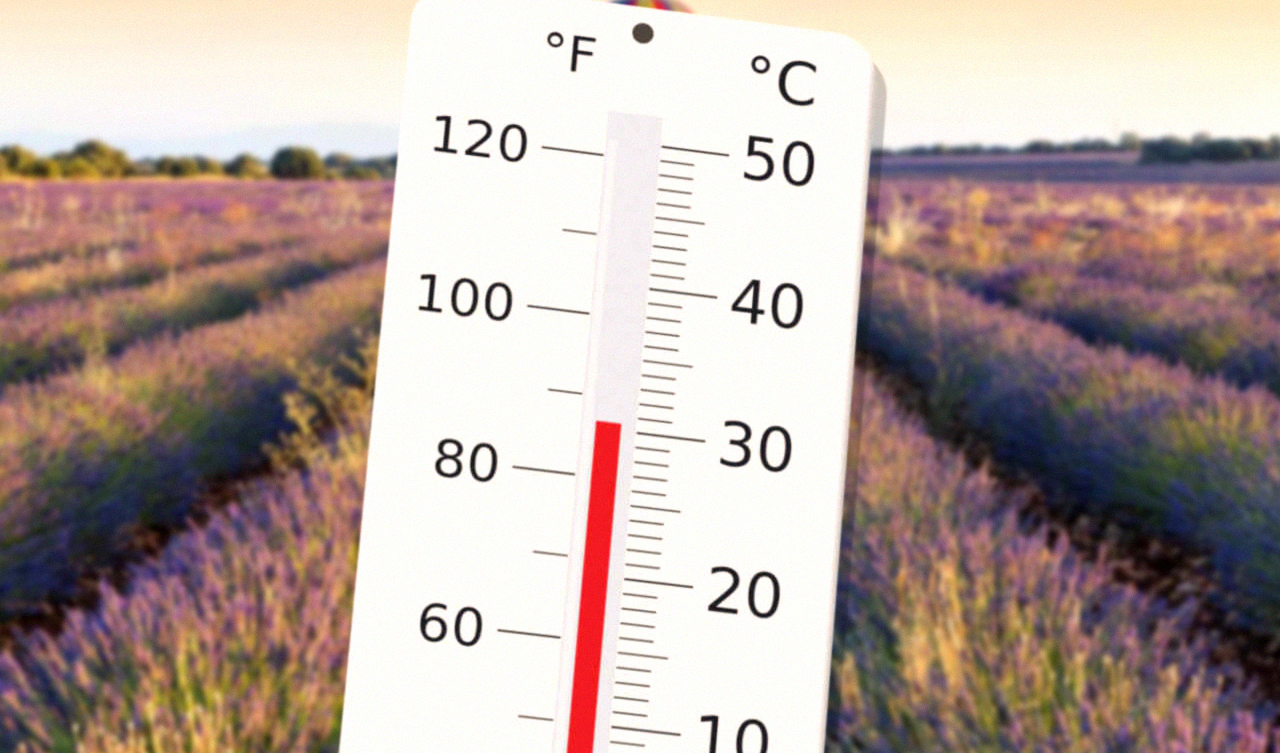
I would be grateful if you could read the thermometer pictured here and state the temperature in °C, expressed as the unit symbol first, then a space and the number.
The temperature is °C 30.5
